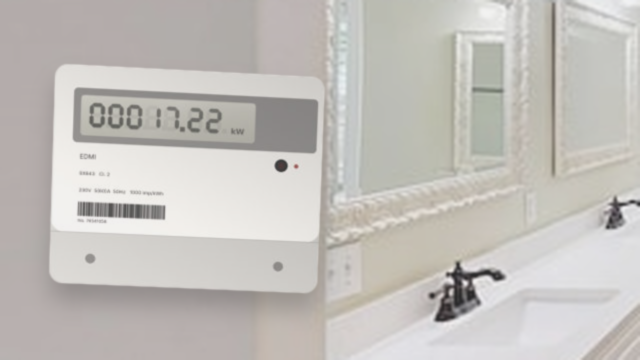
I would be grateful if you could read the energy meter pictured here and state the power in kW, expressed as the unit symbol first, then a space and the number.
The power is kW 17.22
